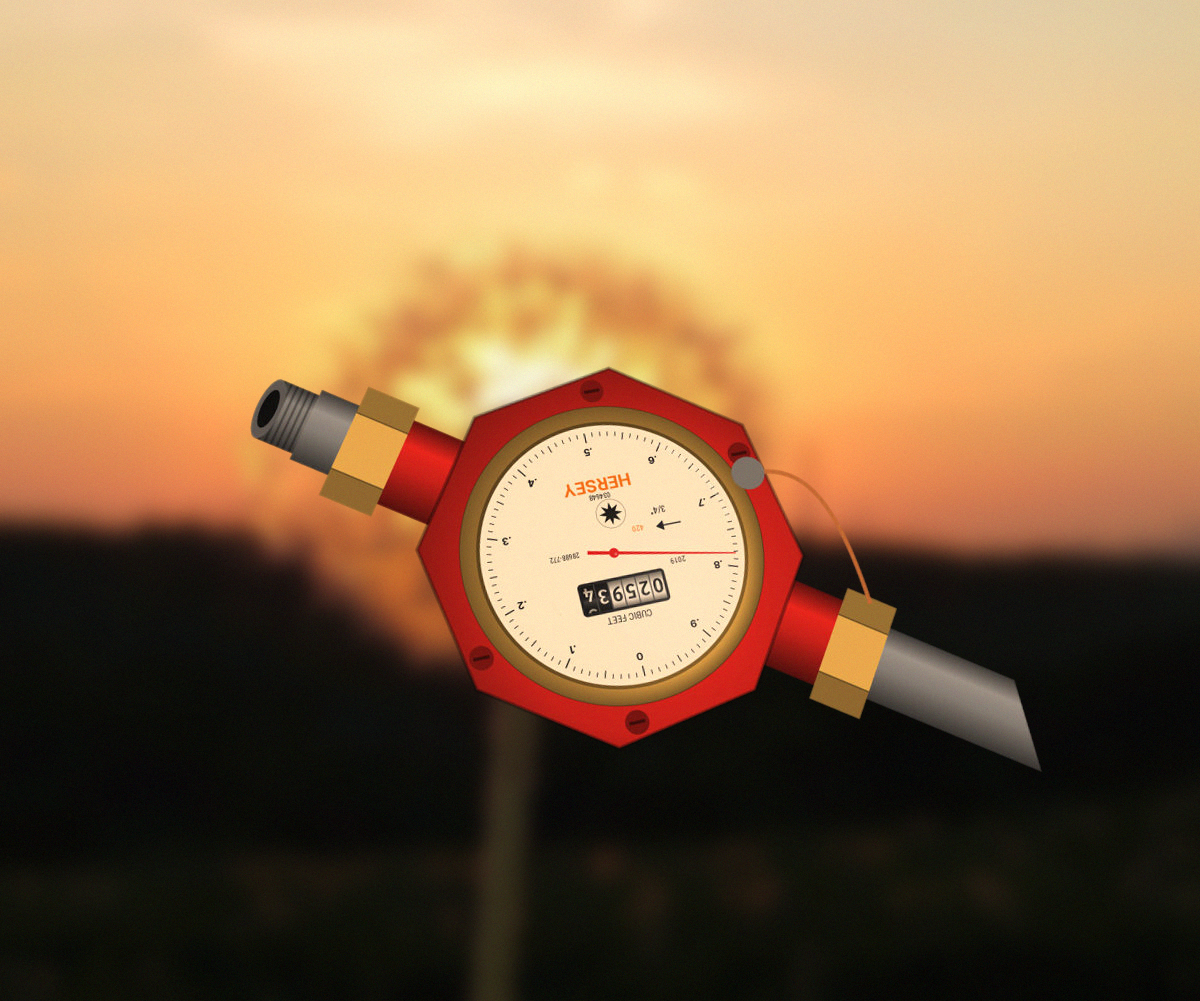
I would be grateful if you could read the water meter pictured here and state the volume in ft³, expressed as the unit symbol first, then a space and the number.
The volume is ft³ 25933.78
